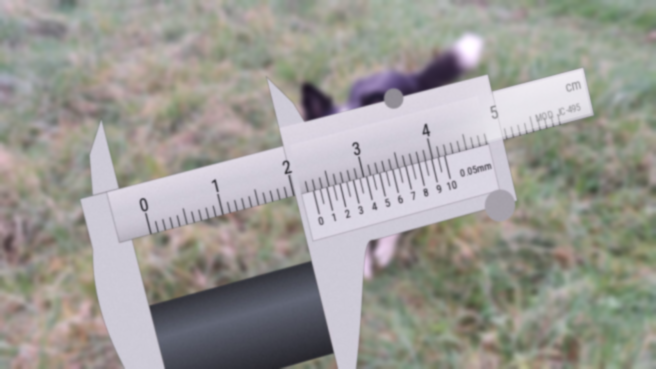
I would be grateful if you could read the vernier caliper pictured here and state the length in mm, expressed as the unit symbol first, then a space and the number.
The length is mm 22.8
